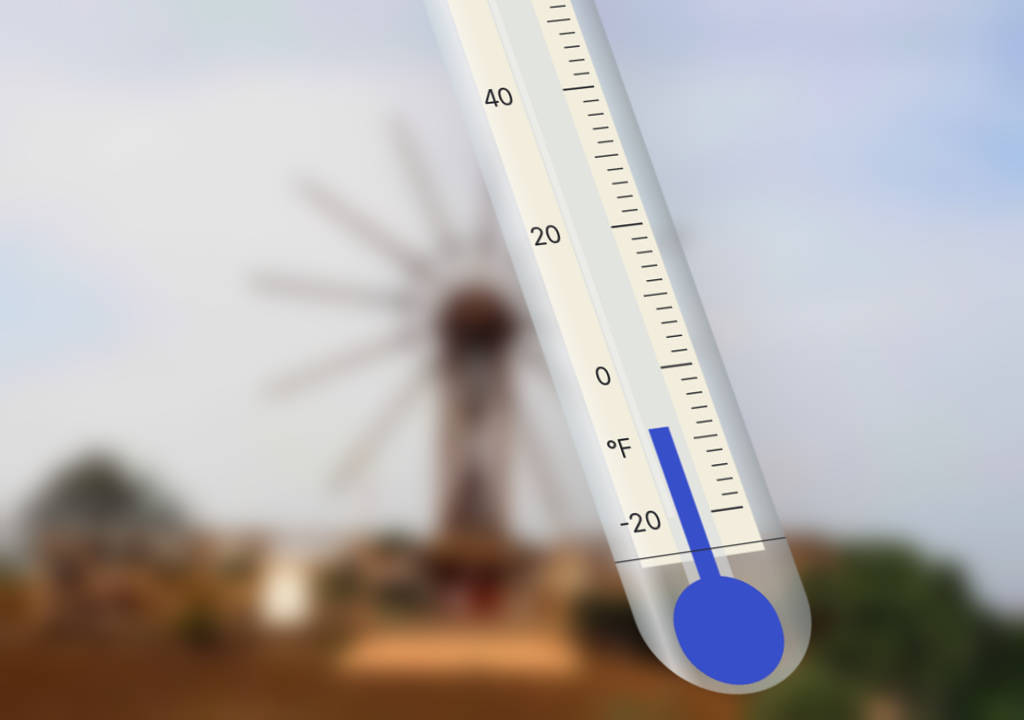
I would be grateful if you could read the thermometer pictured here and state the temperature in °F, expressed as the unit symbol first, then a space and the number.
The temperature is °F -8
